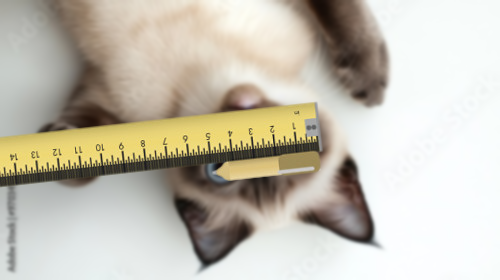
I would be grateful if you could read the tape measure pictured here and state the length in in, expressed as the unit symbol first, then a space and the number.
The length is in 5
